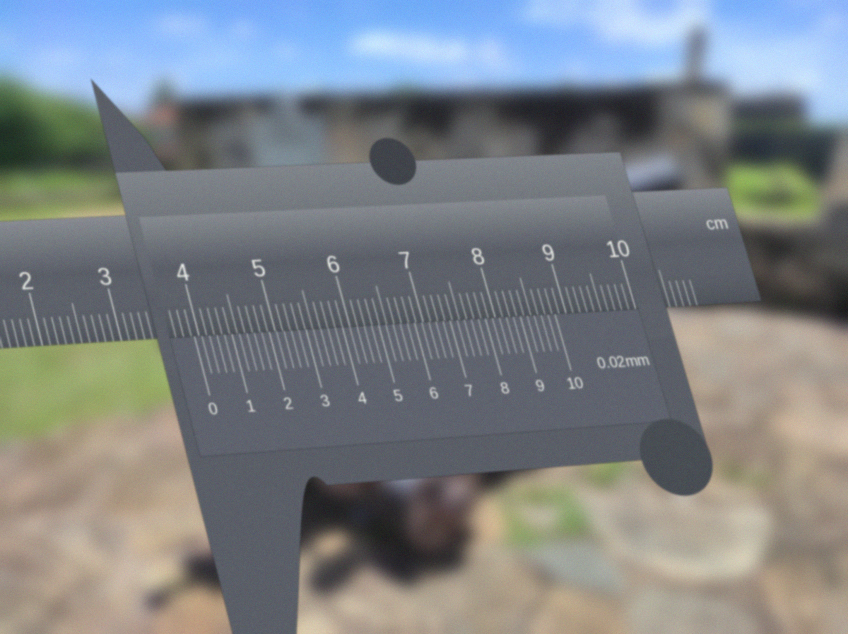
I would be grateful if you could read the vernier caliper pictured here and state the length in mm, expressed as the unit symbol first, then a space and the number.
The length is mm 39.4
